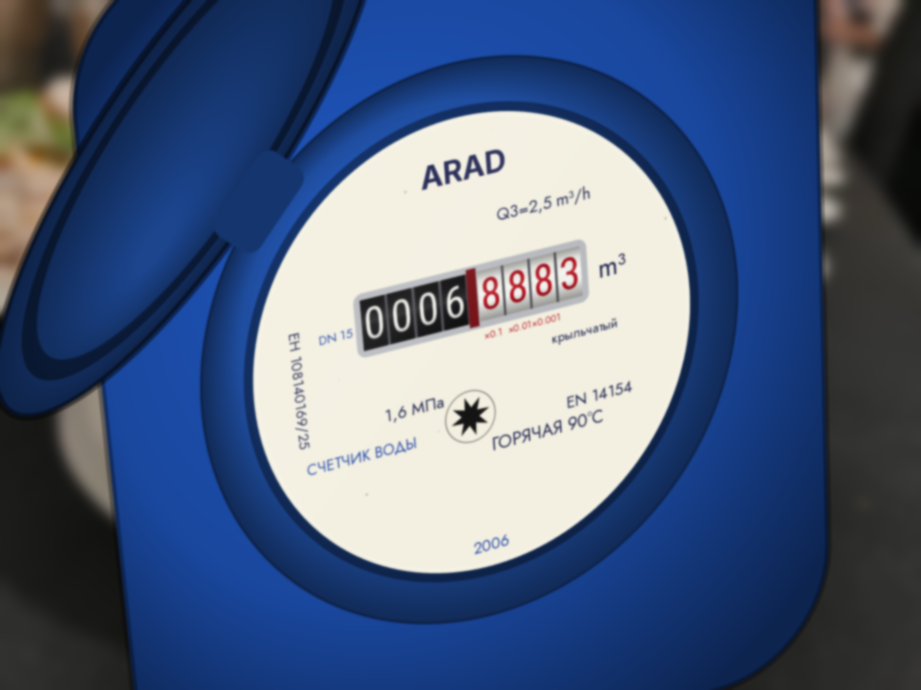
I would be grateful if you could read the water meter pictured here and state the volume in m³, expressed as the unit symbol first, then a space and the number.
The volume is m³ 6.8883
